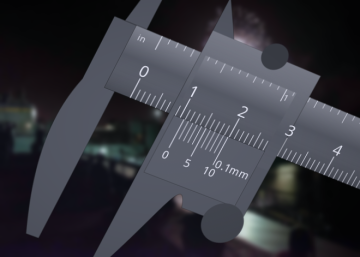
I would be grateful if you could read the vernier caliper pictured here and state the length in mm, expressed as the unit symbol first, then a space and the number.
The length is mm 10.8
